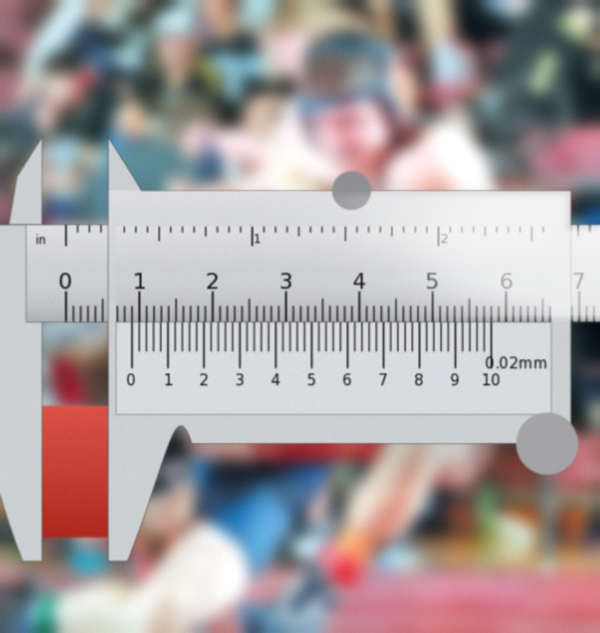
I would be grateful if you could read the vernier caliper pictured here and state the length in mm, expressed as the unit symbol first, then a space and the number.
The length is mm 9.0
